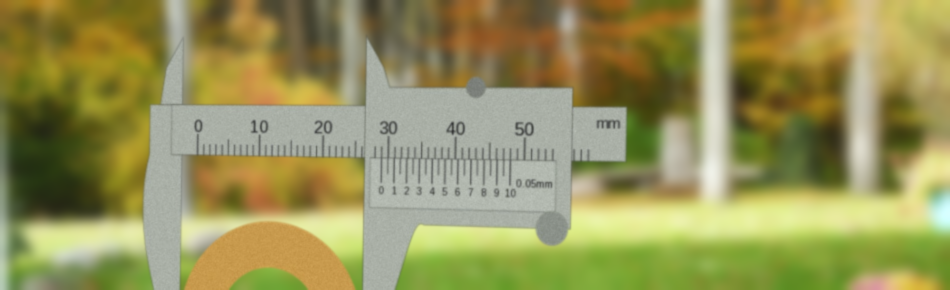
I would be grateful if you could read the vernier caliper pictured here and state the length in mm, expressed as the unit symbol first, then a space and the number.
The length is mm 29.0
